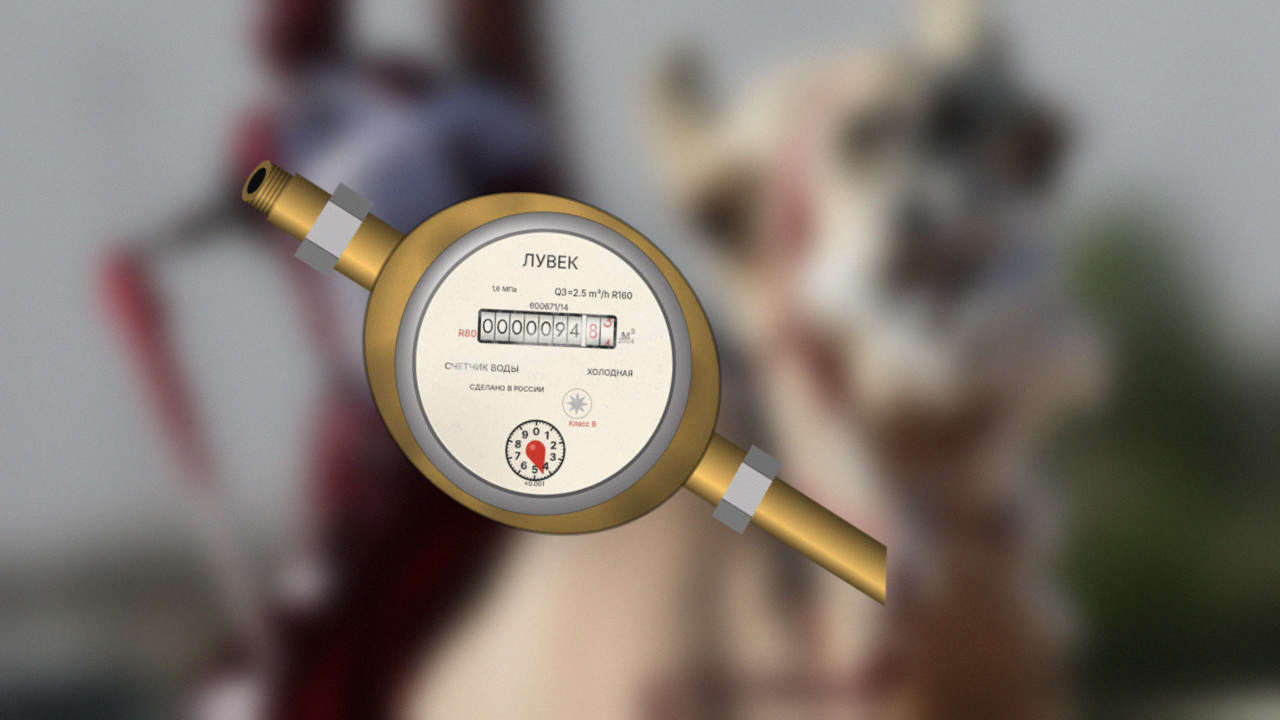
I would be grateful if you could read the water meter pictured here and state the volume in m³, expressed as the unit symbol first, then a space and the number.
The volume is m³ 94.834
